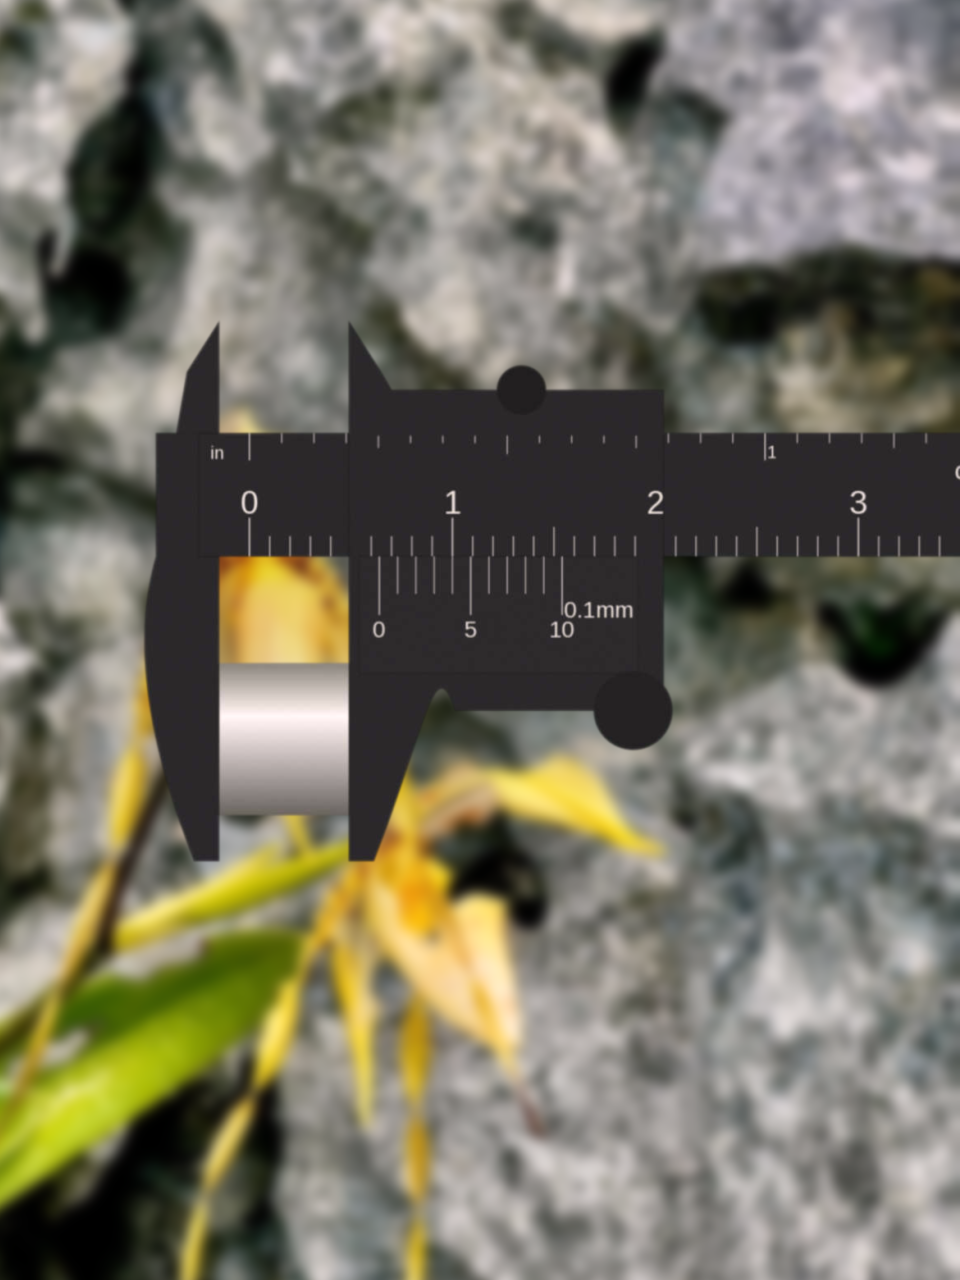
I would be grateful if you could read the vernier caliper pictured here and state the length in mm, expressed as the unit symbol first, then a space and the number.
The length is mm 6.4
